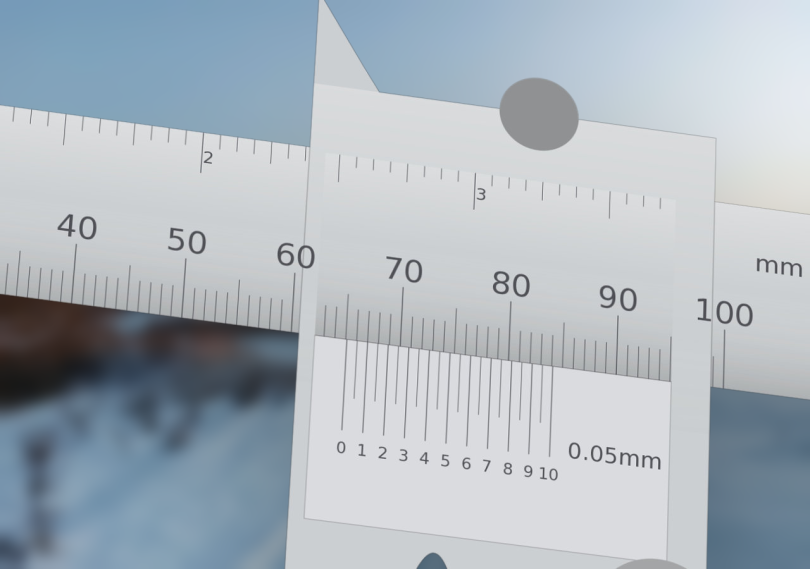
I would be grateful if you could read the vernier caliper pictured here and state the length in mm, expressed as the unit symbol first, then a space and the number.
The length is mm 65.1
